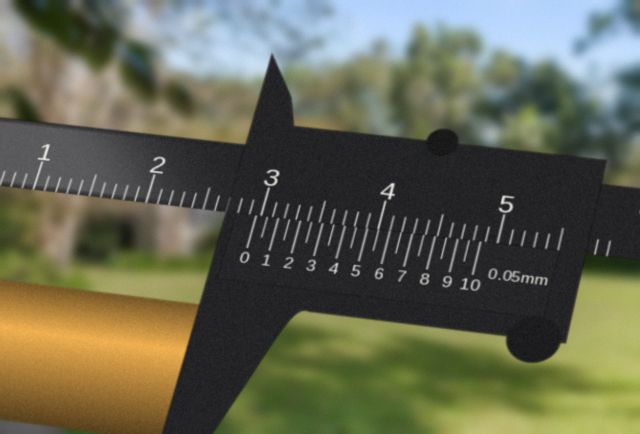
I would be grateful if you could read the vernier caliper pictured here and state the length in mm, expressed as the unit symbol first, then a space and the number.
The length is mm 29.6
